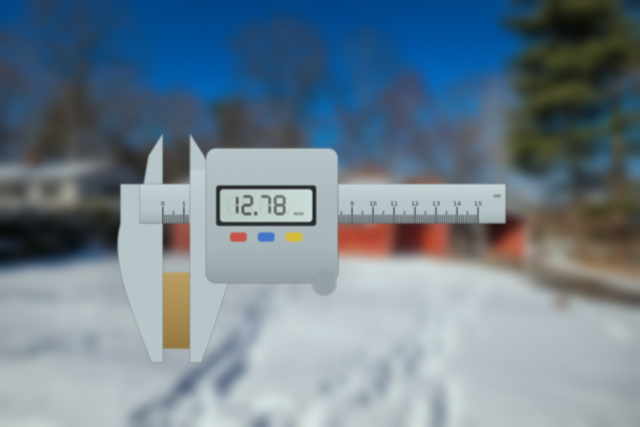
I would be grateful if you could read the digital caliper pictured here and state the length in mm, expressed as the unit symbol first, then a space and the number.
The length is mm 12.78
